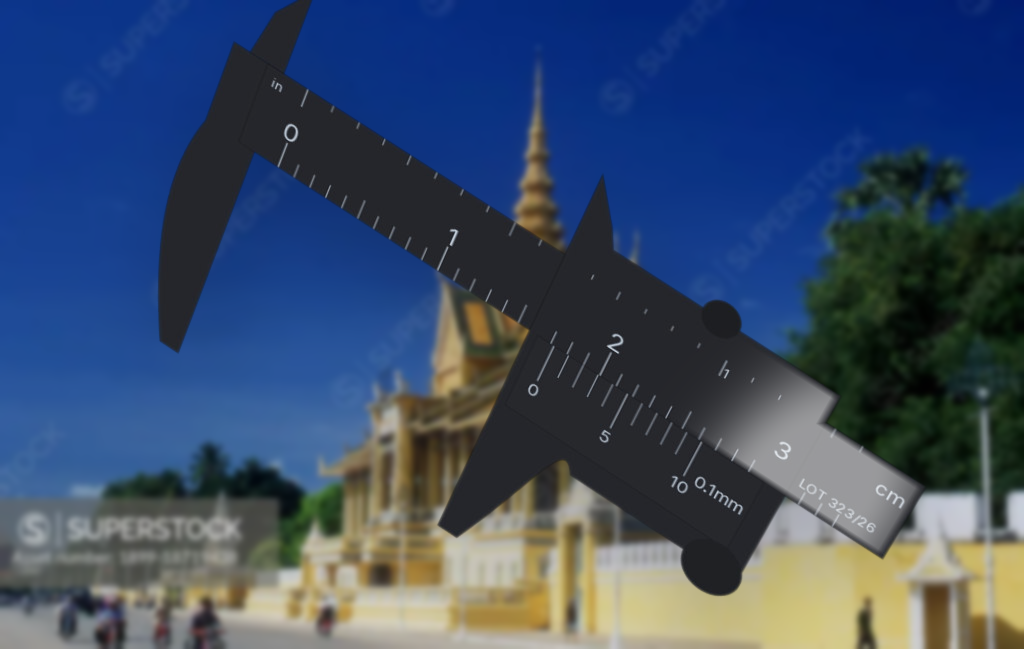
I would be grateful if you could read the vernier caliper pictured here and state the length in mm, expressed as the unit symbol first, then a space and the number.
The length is mm 17.2
